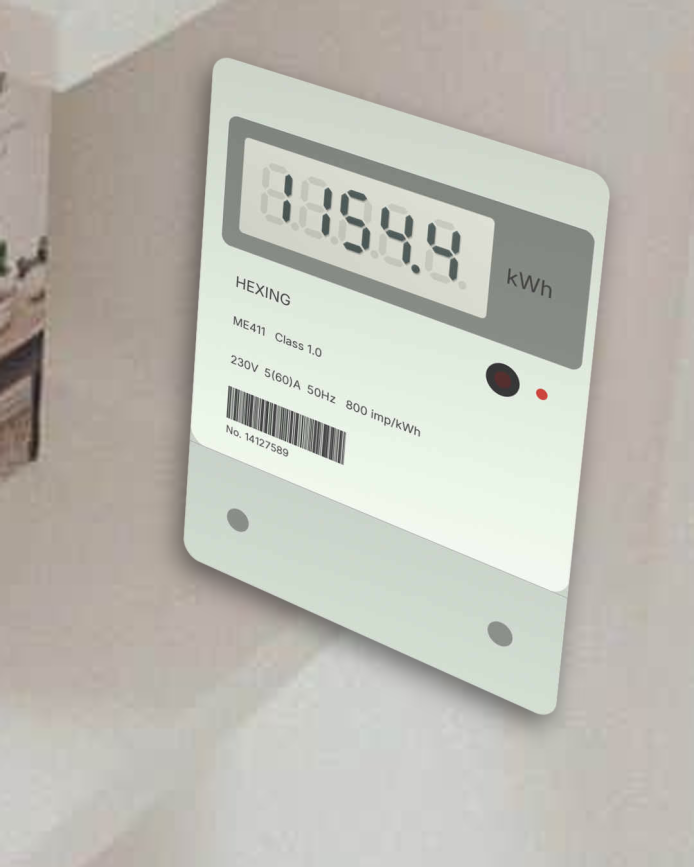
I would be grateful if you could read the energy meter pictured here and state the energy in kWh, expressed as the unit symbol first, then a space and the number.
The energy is kWh 1154.4
